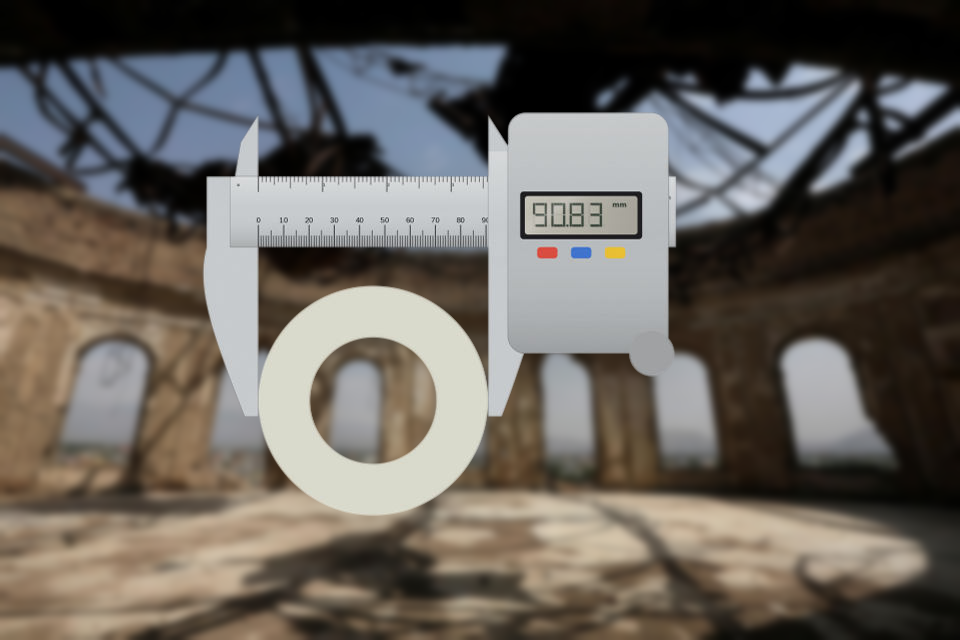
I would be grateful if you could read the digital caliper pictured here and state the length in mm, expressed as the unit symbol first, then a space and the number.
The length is mm 90.83
